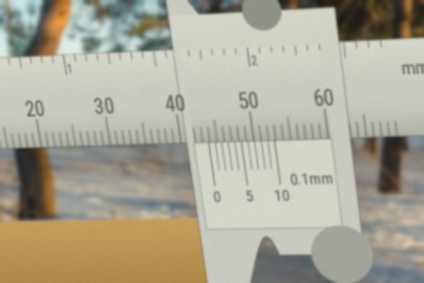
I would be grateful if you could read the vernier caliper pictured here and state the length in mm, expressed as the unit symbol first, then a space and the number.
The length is mm 43.8
